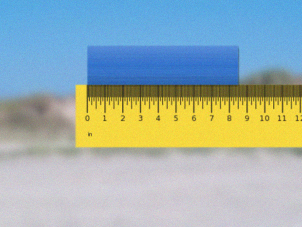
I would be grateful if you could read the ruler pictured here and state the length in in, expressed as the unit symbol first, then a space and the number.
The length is in 8.5
